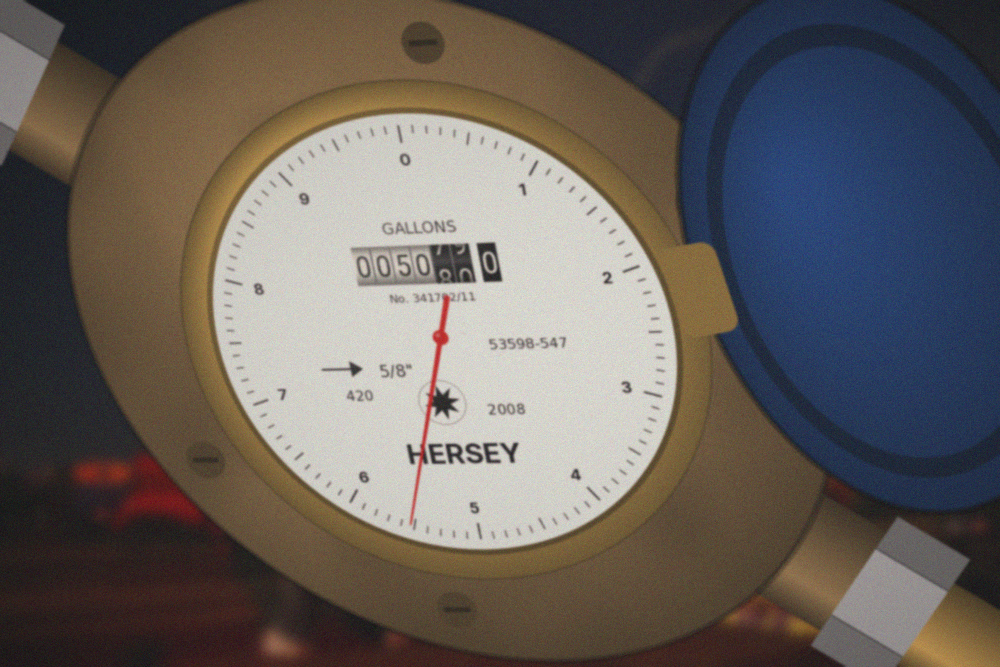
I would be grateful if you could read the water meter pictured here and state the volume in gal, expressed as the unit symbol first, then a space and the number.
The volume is gal 50795.5
